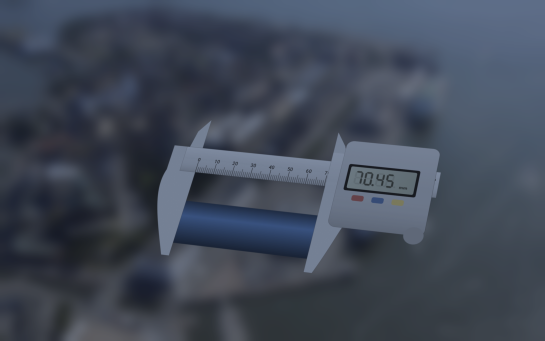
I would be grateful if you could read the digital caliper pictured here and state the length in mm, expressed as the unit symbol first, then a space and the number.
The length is mm 70.45
